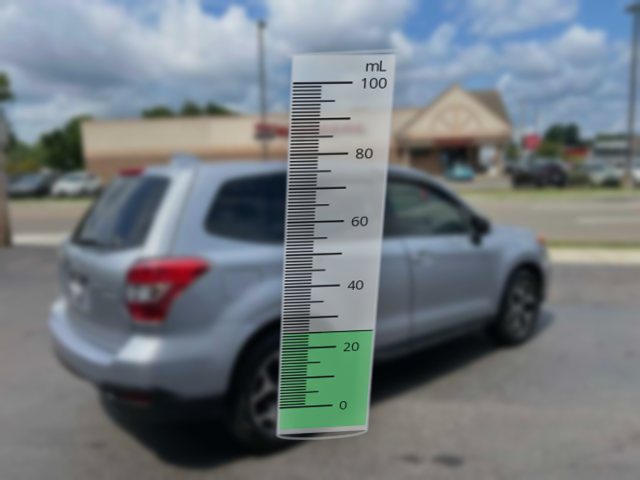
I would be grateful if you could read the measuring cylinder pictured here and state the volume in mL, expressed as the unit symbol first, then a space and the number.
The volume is mL 25
